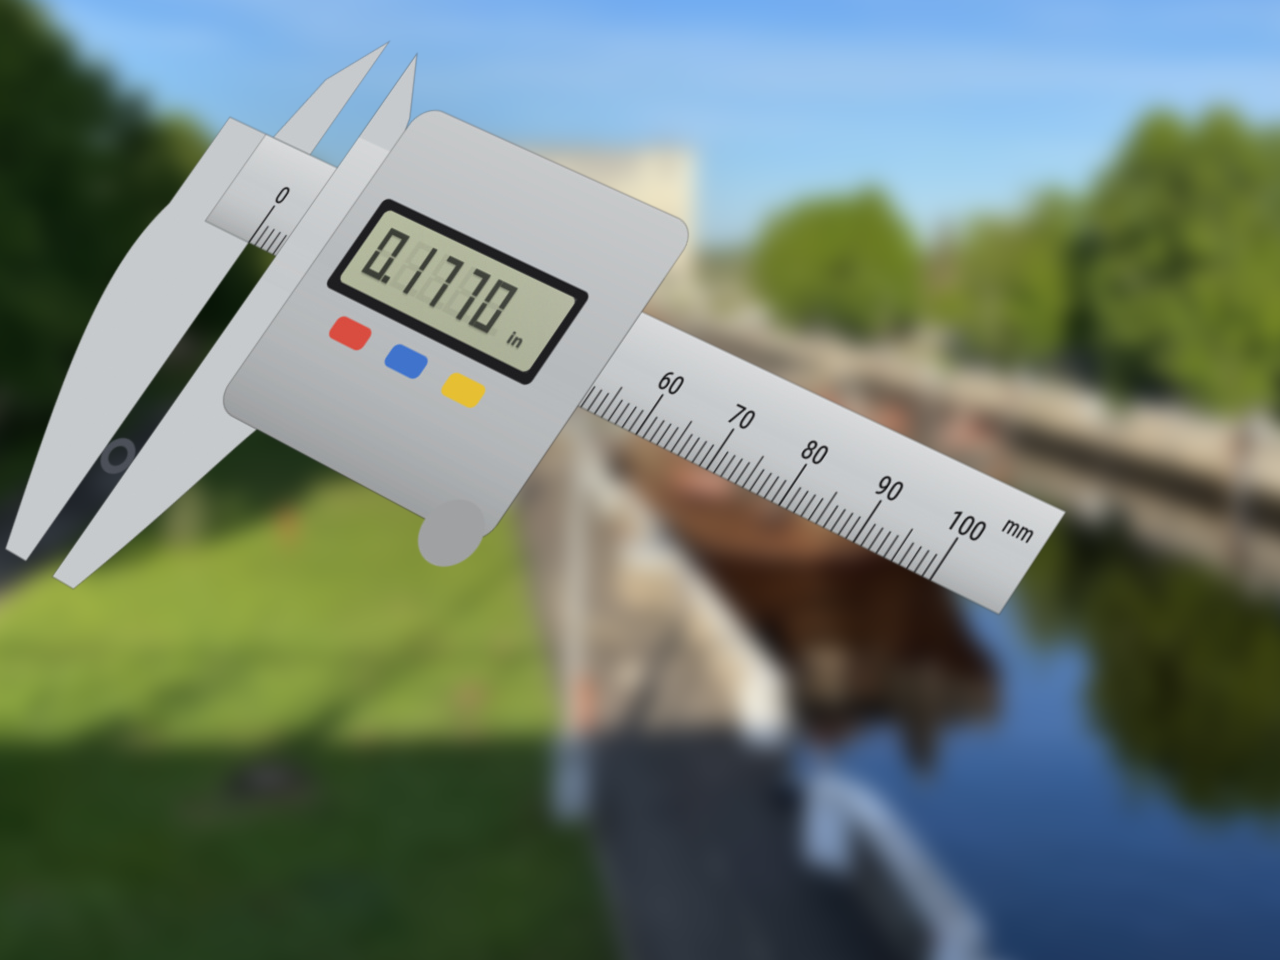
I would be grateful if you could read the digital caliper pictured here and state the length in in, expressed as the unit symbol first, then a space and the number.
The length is in 0.1770
